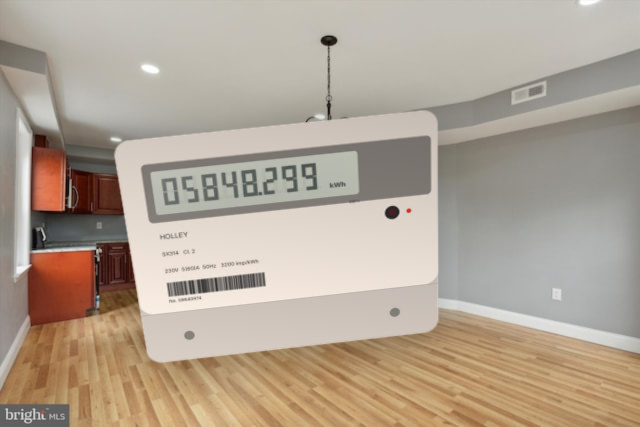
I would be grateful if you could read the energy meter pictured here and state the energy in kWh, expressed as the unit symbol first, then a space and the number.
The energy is kWh 5848.299
